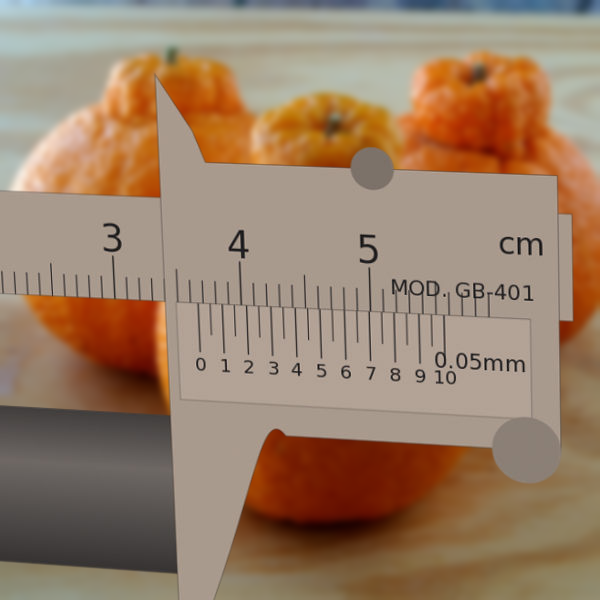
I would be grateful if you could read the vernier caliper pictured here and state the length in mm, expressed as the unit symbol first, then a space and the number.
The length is mm 36.6
